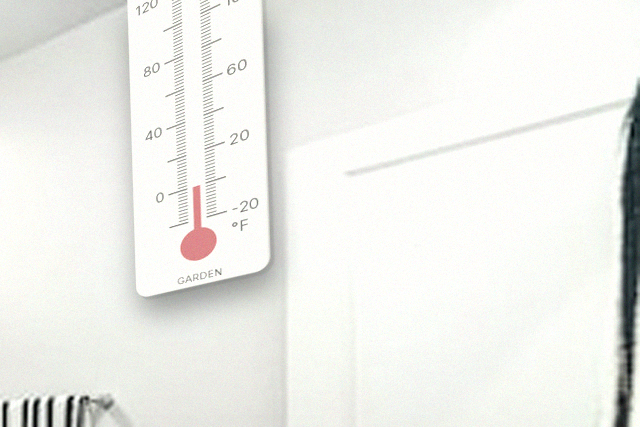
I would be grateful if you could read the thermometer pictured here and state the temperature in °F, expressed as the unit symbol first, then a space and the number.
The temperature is °F 0
